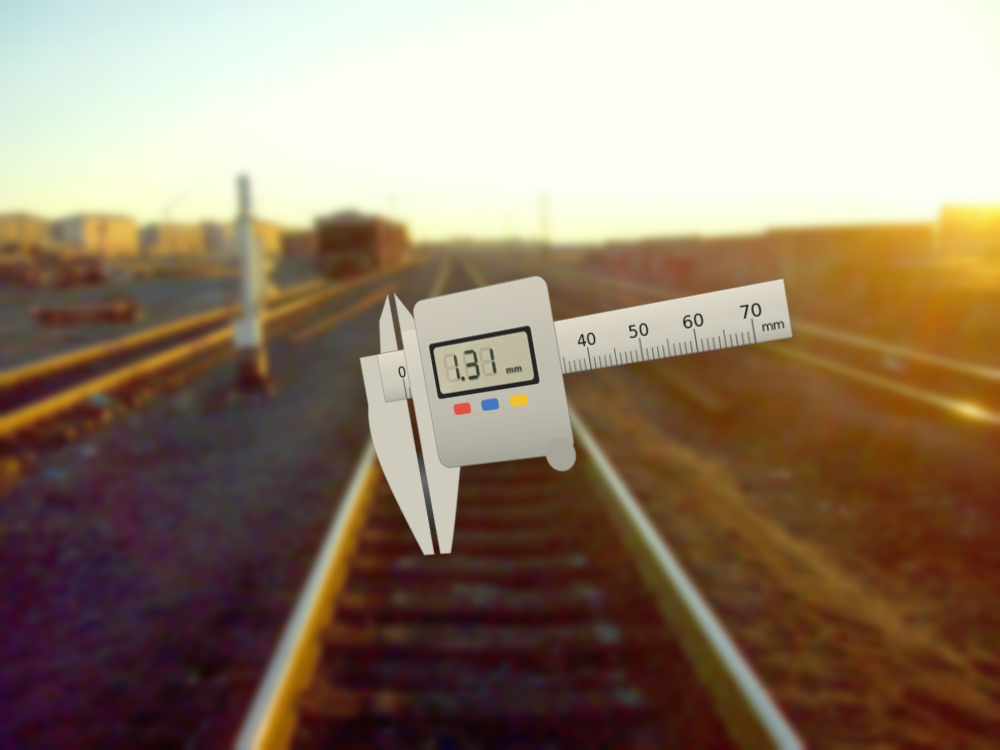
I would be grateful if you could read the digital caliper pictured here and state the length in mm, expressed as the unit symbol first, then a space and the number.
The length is mm 1.31
